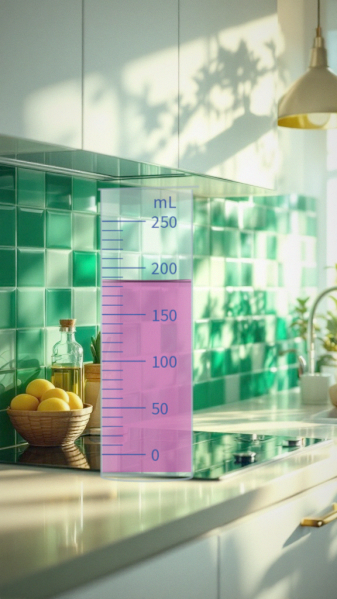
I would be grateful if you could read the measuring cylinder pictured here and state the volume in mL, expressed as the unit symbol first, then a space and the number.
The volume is mL 185
